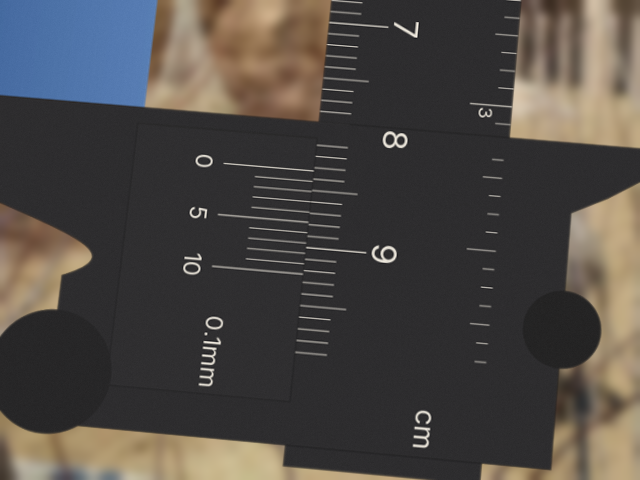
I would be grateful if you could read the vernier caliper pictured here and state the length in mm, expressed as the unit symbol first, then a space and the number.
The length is mm 83.3
